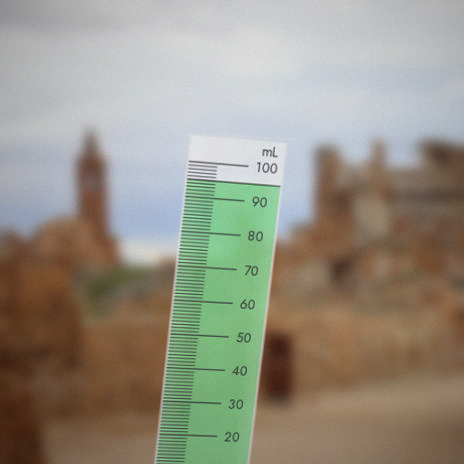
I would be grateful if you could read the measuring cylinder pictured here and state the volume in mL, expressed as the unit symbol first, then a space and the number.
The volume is mL 95
